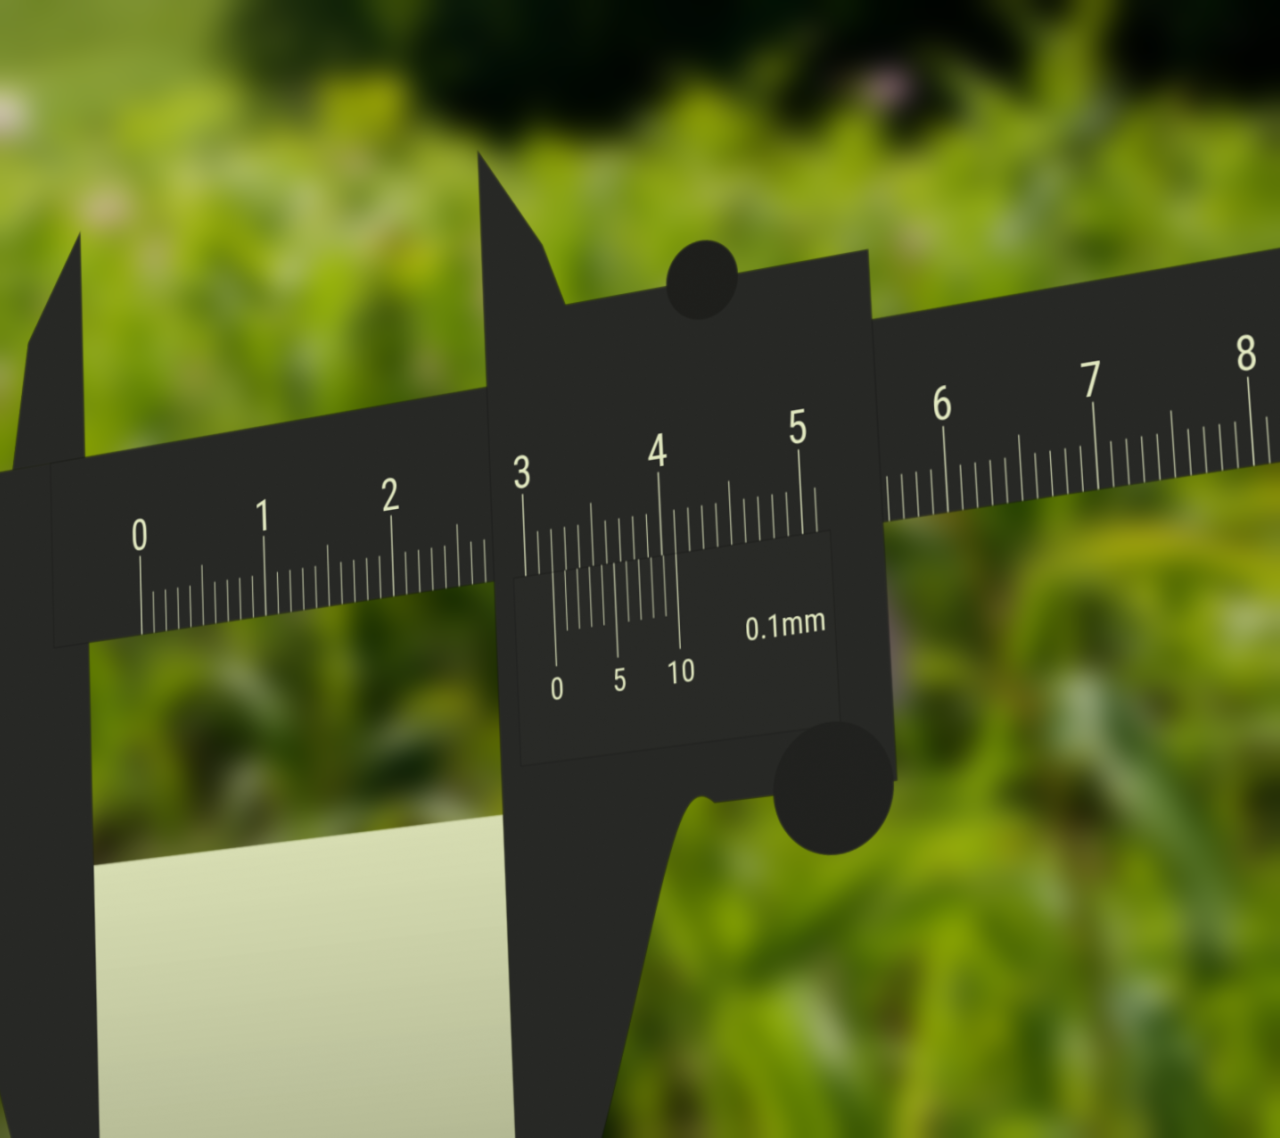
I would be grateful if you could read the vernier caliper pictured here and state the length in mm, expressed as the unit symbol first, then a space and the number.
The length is mm 32.0
